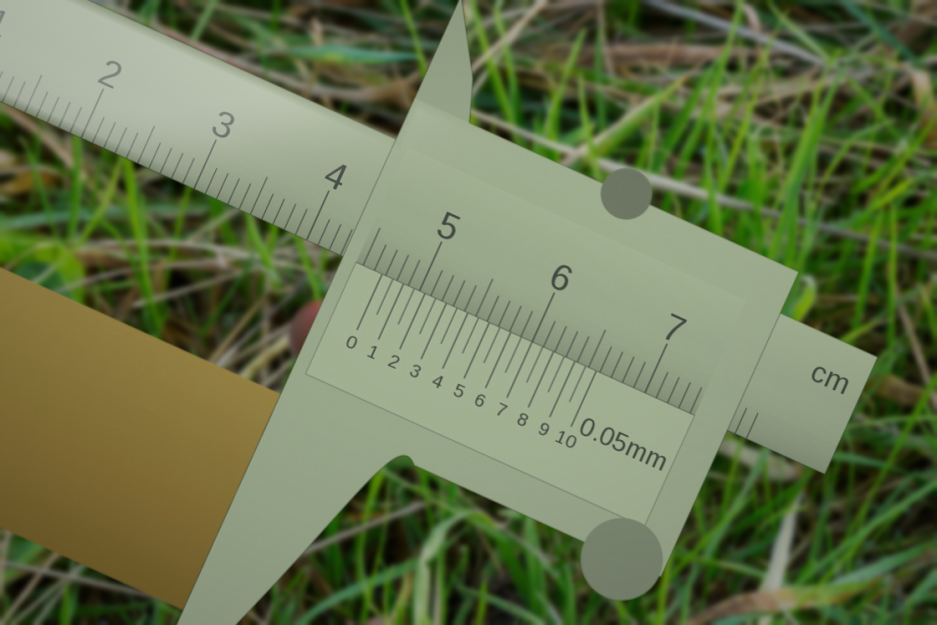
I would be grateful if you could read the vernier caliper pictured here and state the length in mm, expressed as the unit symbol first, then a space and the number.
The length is mm 46.7
